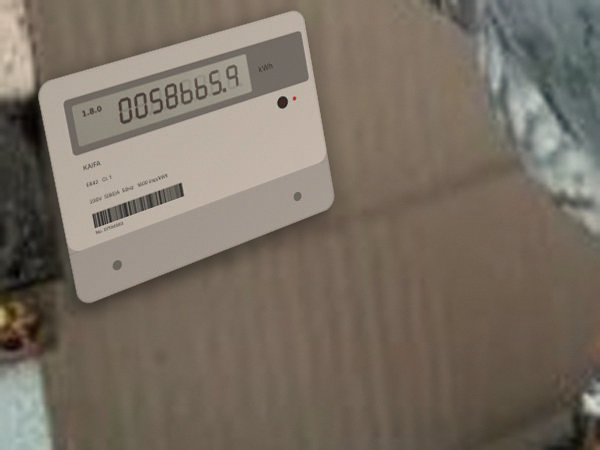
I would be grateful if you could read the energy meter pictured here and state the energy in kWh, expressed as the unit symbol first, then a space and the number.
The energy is kWh 58665.9
